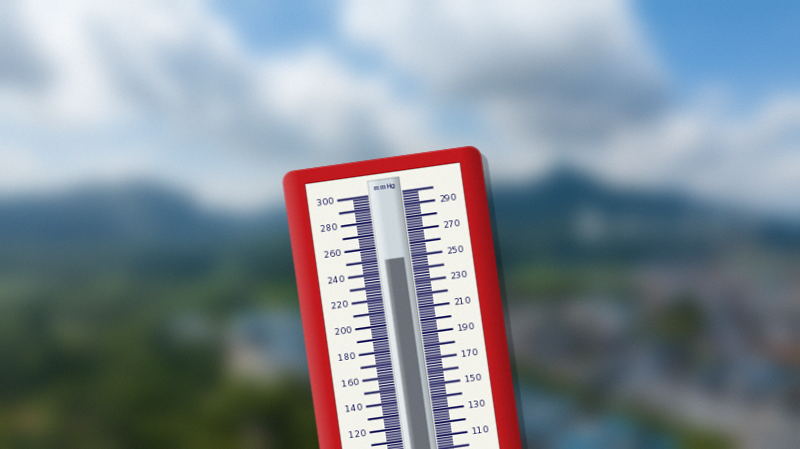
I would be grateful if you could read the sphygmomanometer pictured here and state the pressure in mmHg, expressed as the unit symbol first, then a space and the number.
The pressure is mmHg 250
